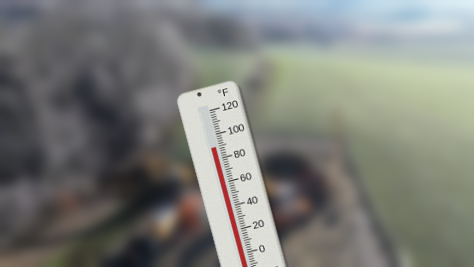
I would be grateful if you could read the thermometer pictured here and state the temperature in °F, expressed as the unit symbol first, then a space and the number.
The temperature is °F 90
